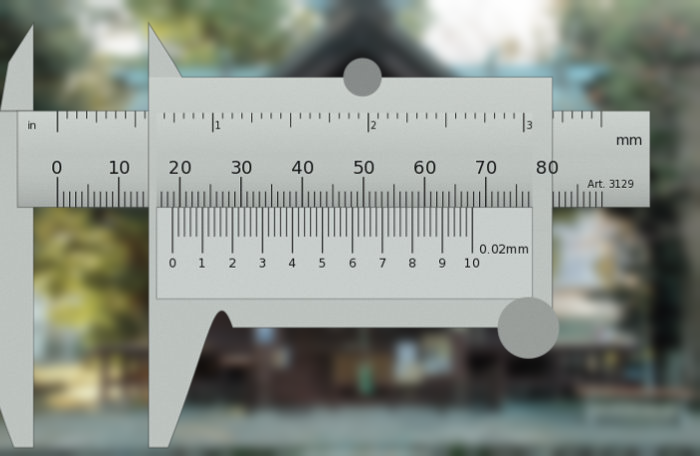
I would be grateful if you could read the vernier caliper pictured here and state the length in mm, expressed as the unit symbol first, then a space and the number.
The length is mm 18.8
